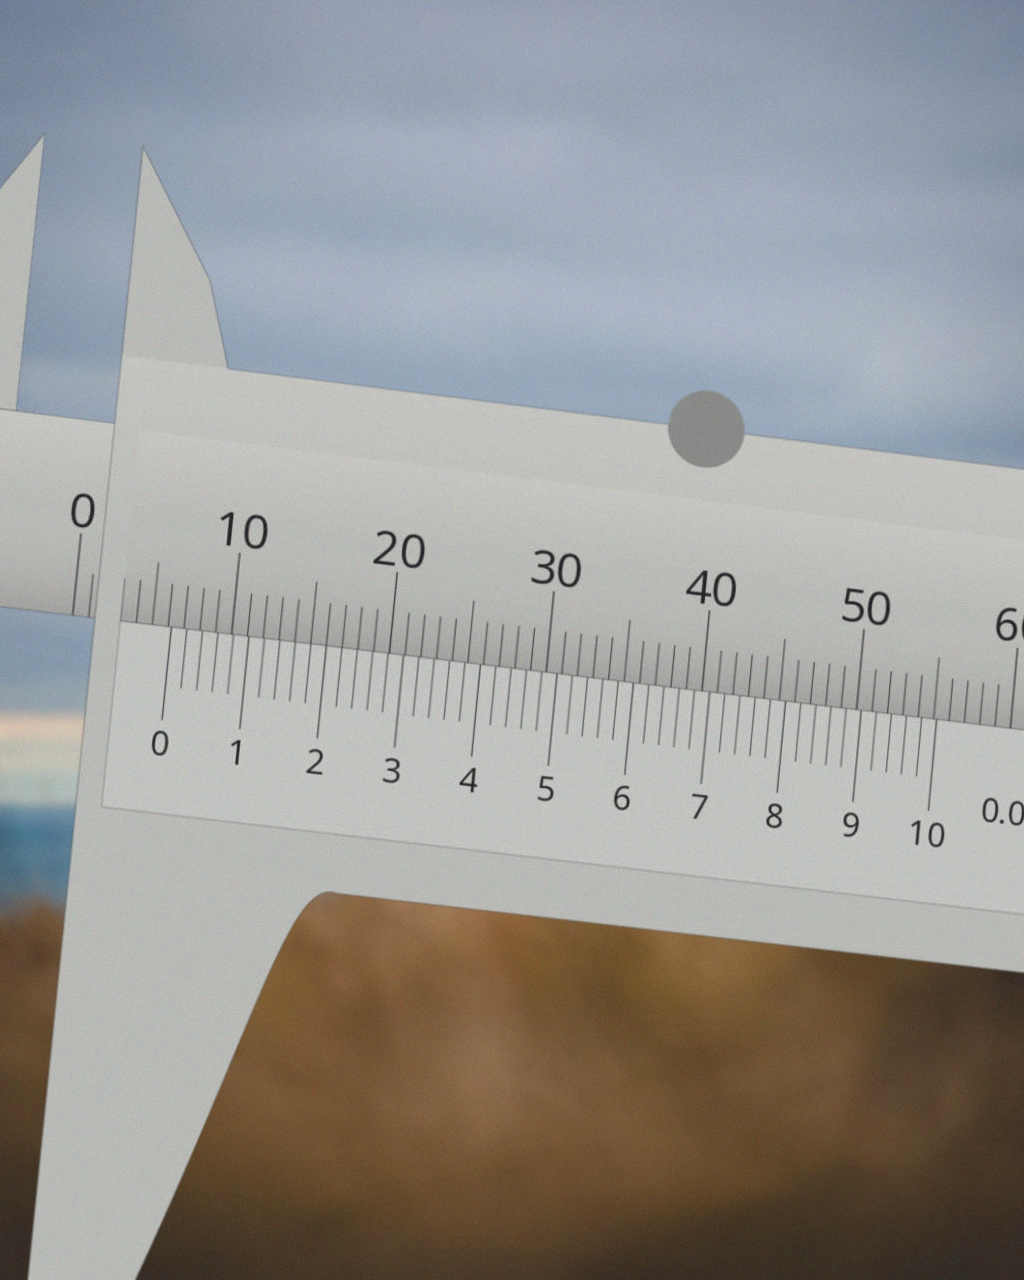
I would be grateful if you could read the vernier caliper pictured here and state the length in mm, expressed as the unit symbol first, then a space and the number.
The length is mm 6.2
